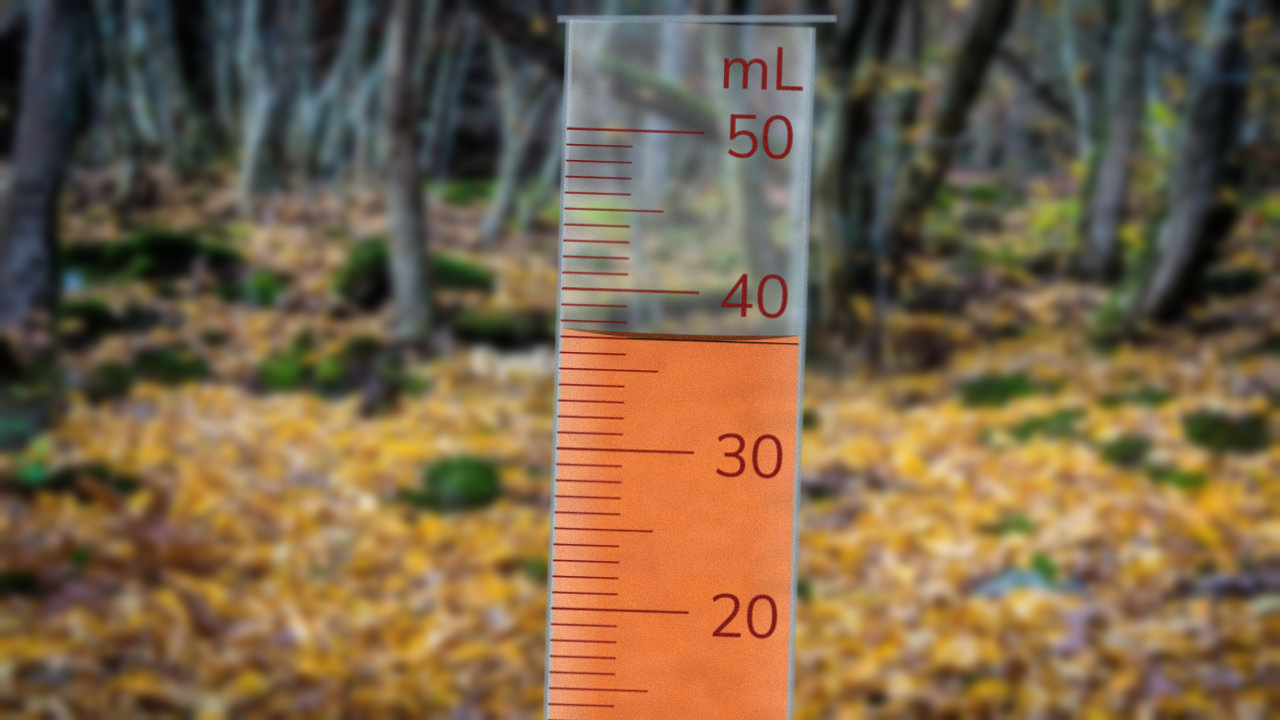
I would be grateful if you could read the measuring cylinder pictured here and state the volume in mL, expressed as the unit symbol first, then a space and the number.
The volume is mL 37
